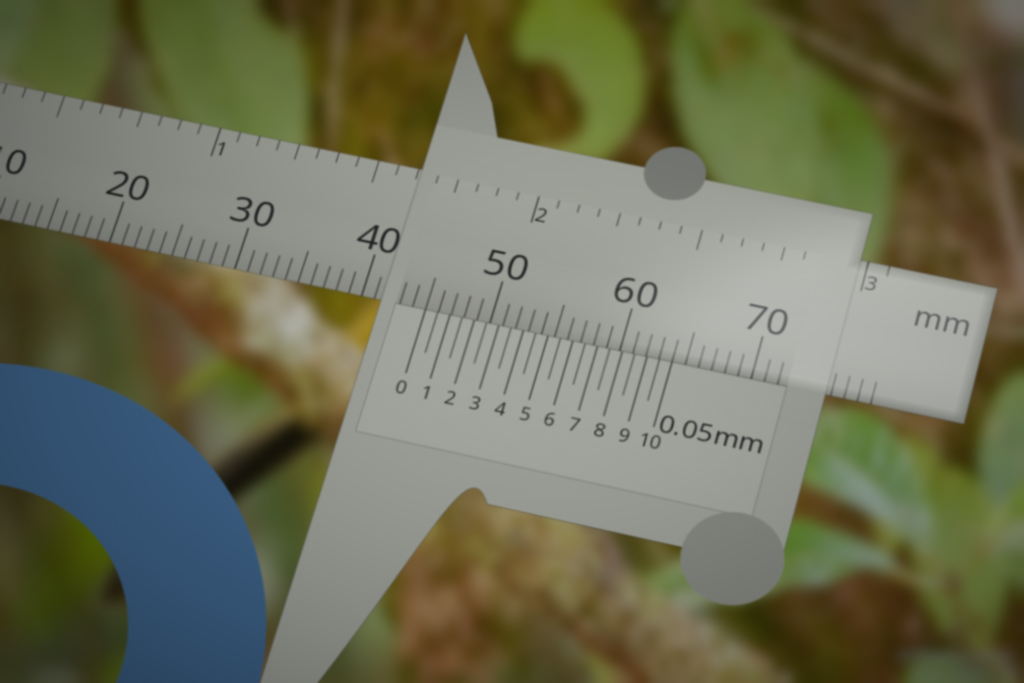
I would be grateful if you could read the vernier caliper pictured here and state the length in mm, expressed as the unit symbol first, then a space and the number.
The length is mm 45.0
